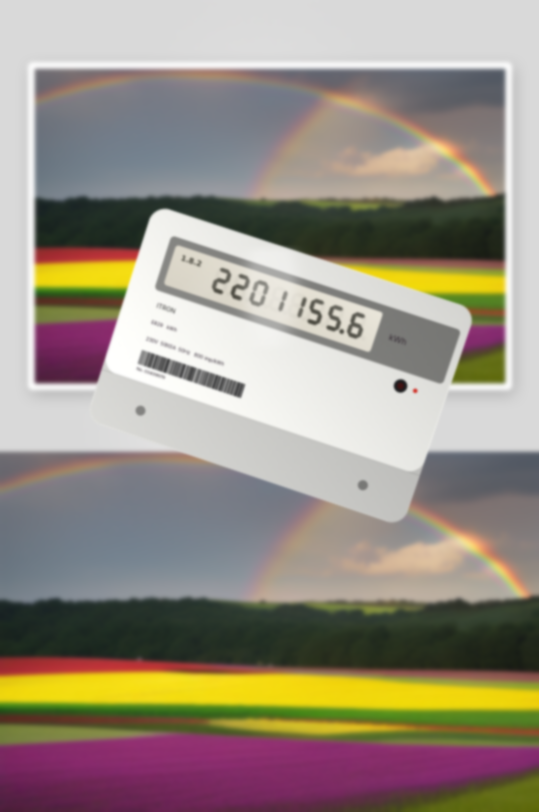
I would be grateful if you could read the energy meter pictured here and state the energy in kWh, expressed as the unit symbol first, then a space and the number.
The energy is kWh 2201155.6
